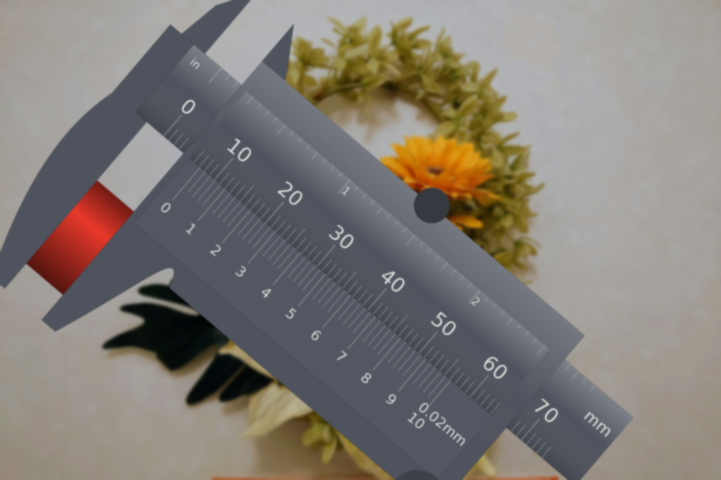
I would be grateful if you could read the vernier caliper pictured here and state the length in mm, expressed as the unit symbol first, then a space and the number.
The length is mm 7.2
